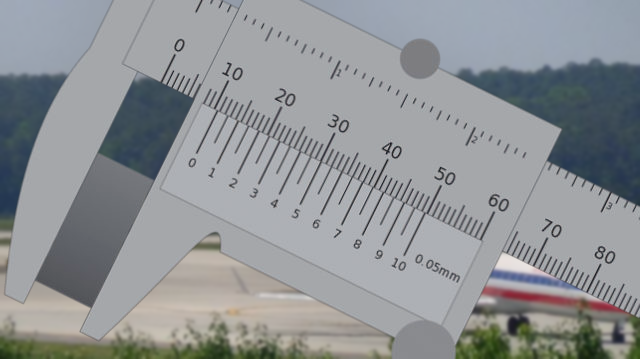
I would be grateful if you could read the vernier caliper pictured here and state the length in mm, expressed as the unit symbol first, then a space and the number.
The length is mm 10.6
